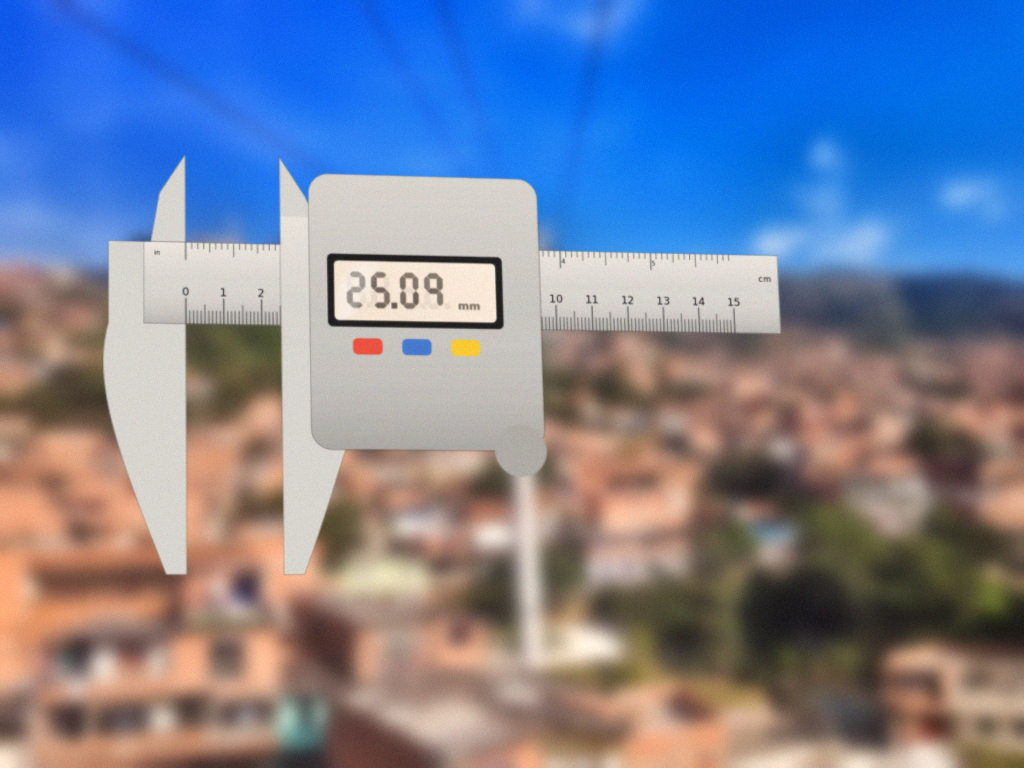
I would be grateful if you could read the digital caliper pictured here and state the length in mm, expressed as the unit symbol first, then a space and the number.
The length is mm 25.09
